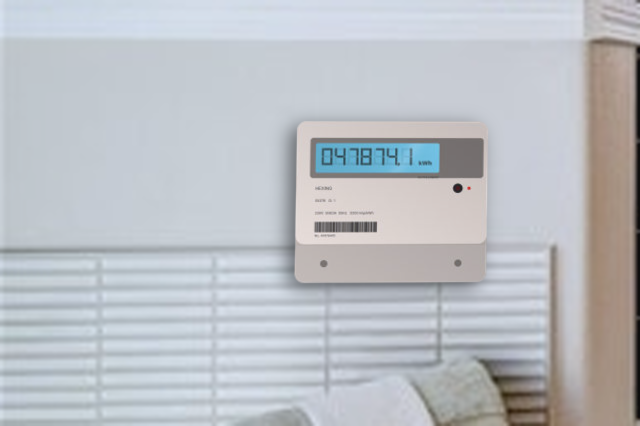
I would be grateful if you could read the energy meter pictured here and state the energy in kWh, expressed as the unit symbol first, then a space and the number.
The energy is kWh 47874.1
